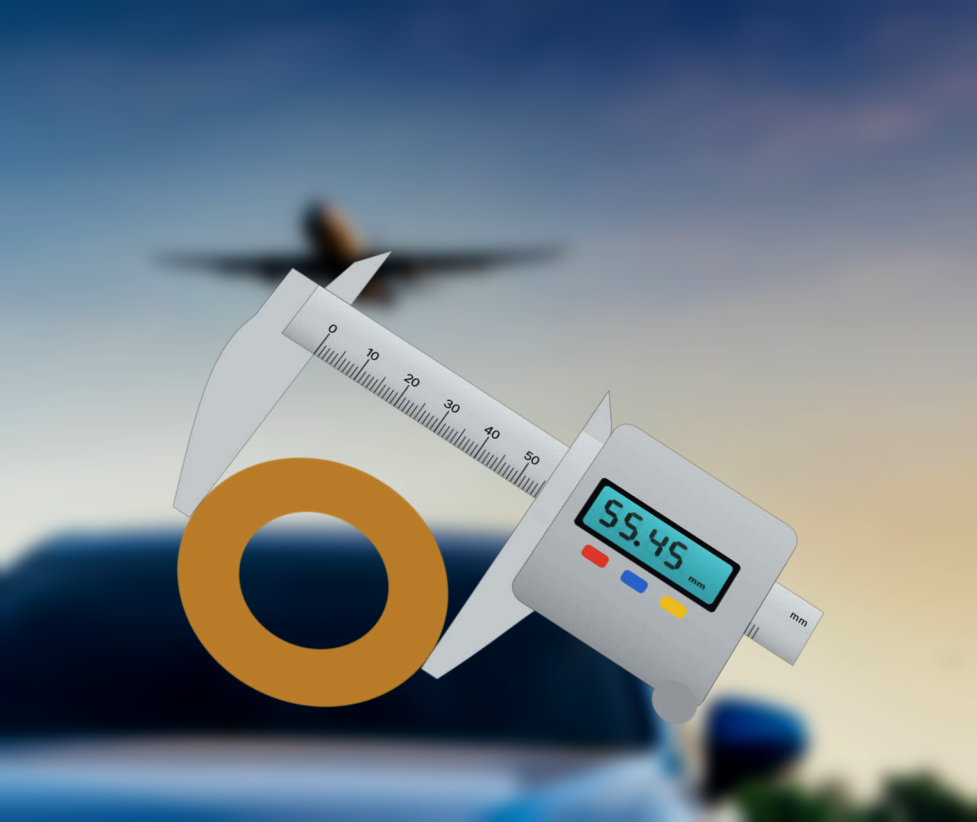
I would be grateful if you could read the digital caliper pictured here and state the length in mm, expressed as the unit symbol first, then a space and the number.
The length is mm 55.45
